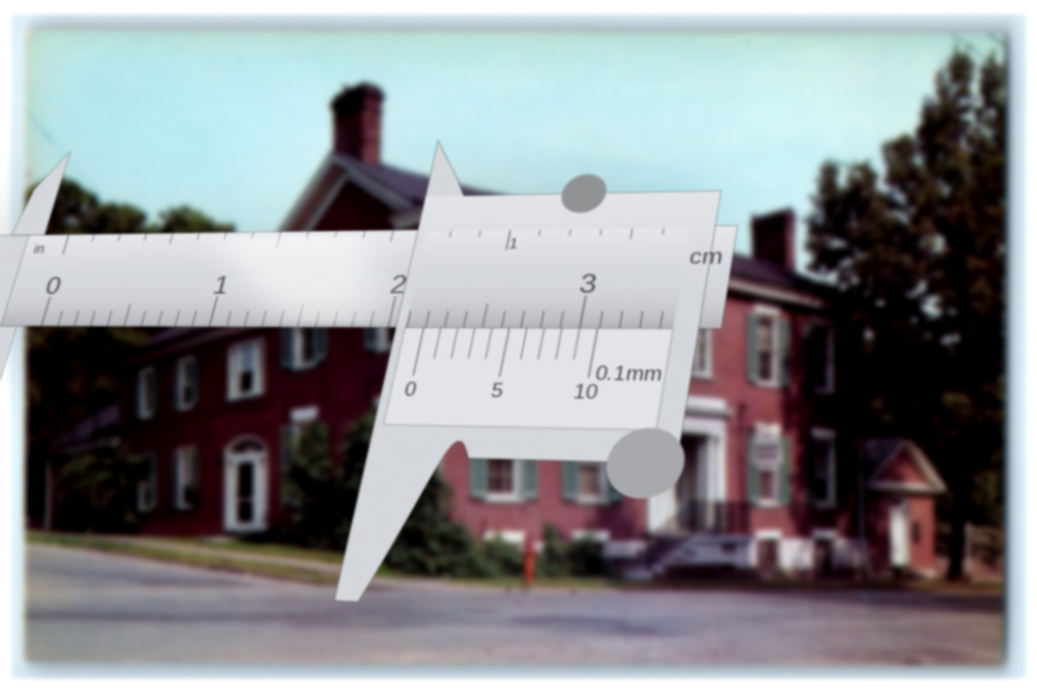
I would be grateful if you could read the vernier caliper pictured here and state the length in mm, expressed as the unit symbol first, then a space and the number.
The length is mm 21.9
